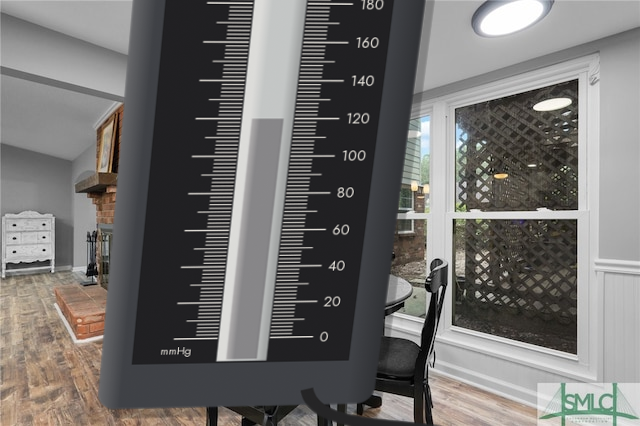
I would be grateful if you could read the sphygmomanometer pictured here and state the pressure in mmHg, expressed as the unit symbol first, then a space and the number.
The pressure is mmHg 120
